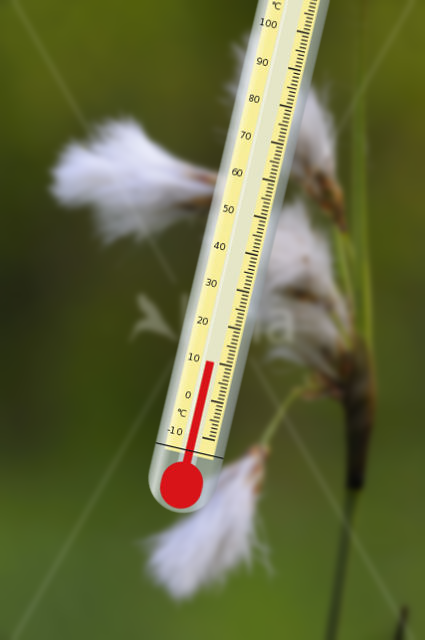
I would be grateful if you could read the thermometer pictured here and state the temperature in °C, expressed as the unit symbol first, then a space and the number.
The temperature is °C 10
